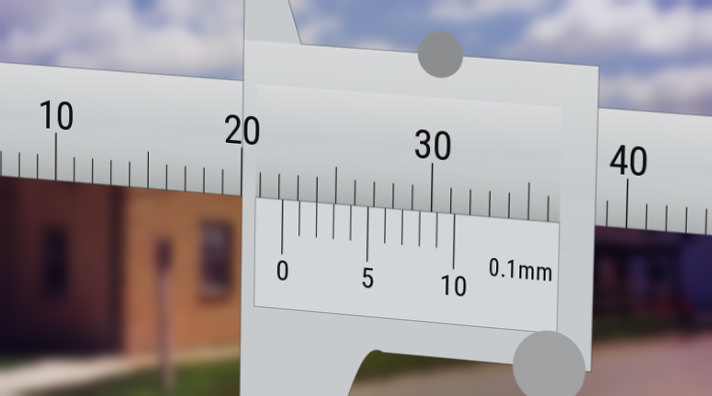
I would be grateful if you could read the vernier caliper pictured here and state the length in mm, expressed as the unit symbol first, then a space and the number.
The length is mm 22.2
